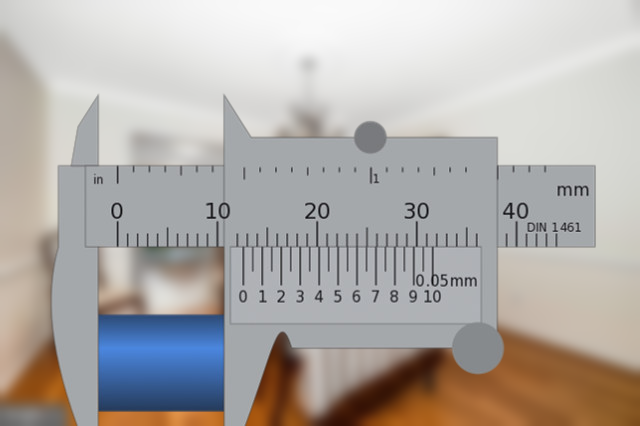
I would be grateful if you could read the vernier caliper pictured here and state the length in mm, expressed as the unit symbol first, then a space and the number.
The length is mm 12.6
